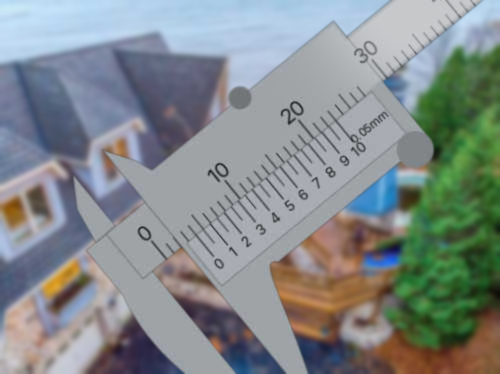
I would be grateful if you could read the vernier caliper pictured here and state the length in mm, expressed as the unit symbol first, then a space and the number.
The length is mm 4.0
